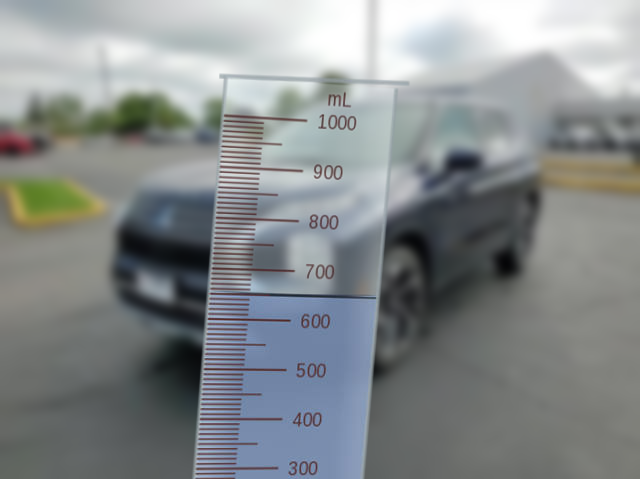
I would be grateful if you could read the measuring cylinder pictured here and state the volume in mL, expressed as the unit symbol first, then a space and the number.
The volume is mL 650
